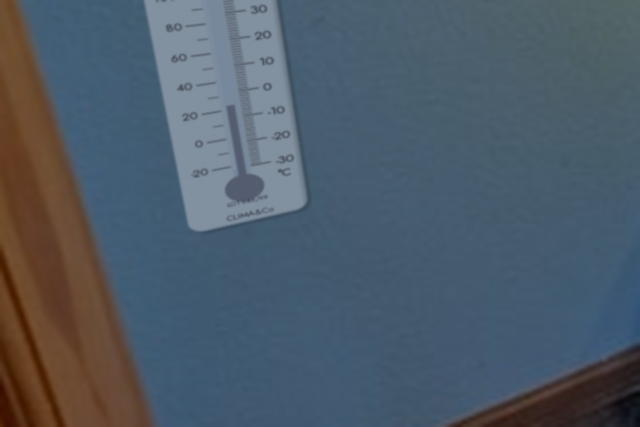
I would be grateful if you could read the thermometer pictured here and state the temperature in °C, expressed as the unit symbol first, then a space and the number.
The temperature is °C -5
